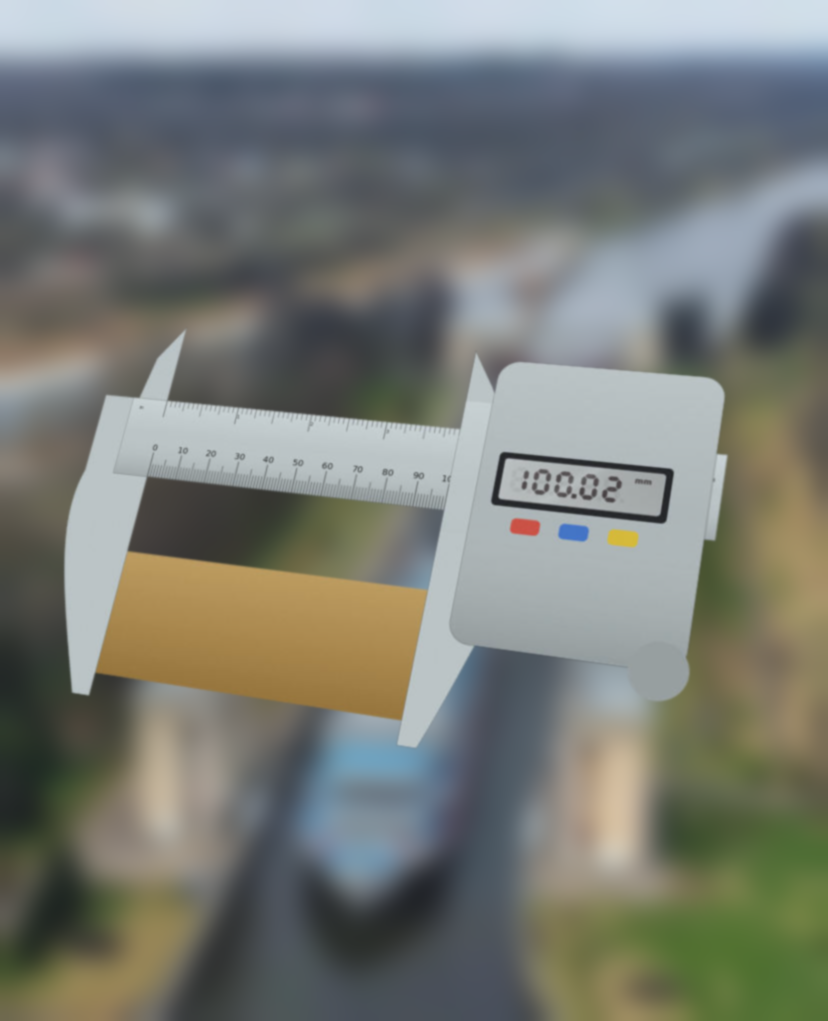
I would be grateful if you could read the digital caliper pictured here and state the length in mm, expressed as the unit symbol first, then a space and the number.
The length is mm 100.02
